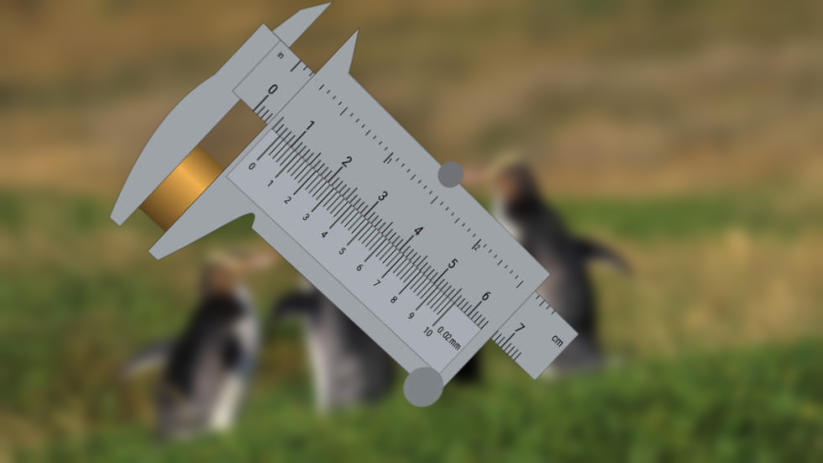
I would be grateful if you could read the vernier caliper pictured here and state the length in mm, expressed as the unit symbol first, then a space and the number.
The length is mm 7.0
